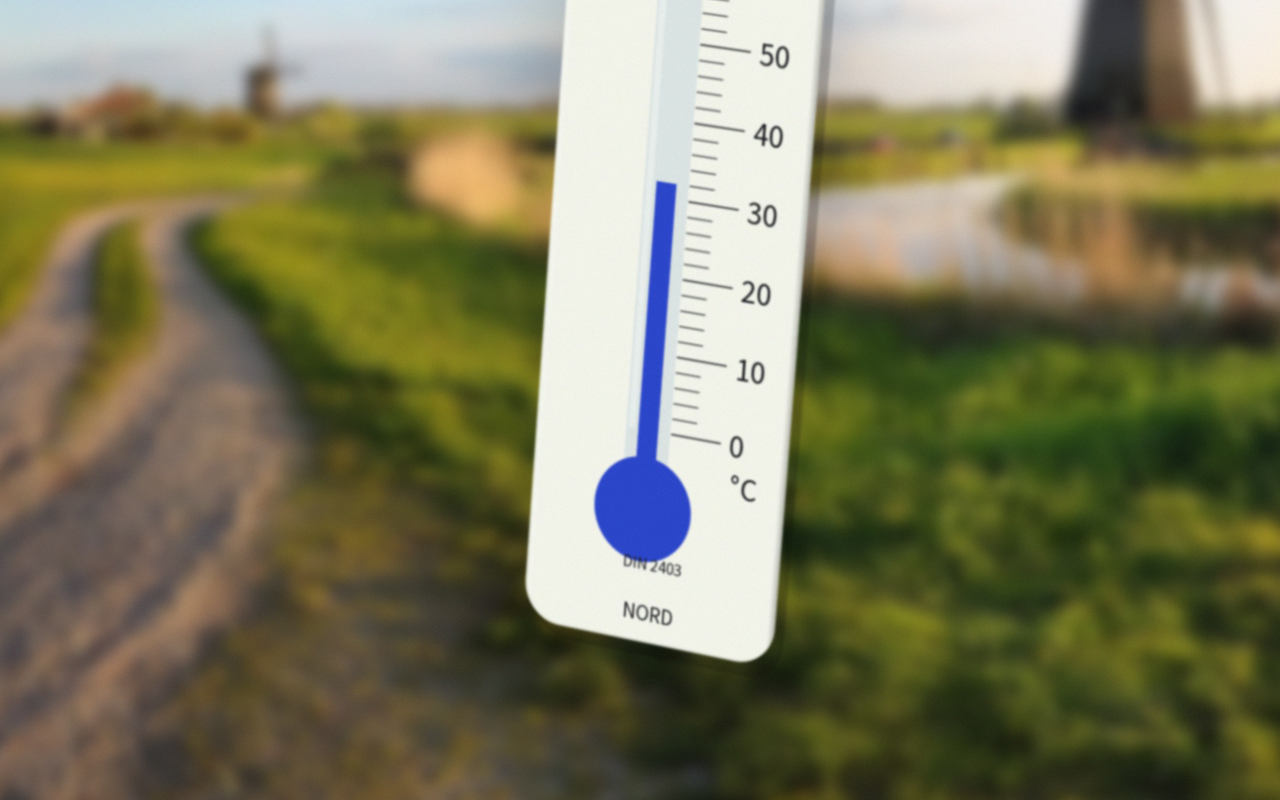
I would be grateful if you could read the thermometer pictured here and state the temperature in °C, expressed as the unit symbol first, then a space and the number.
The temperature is °C 32
